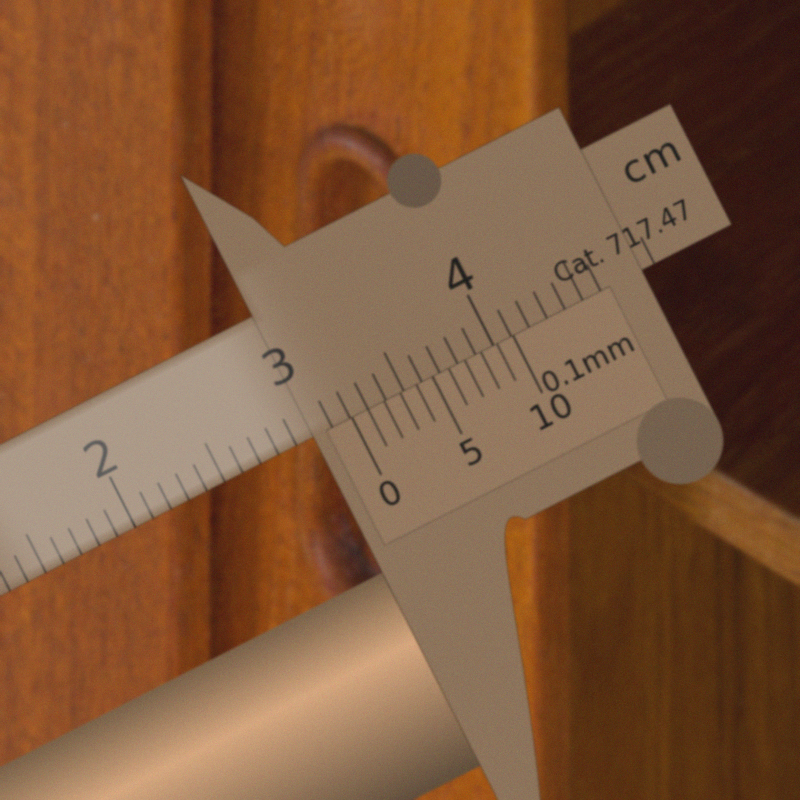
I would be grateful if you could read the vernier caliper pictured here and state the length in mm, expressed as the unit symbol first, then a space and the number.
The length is mm 32.1
